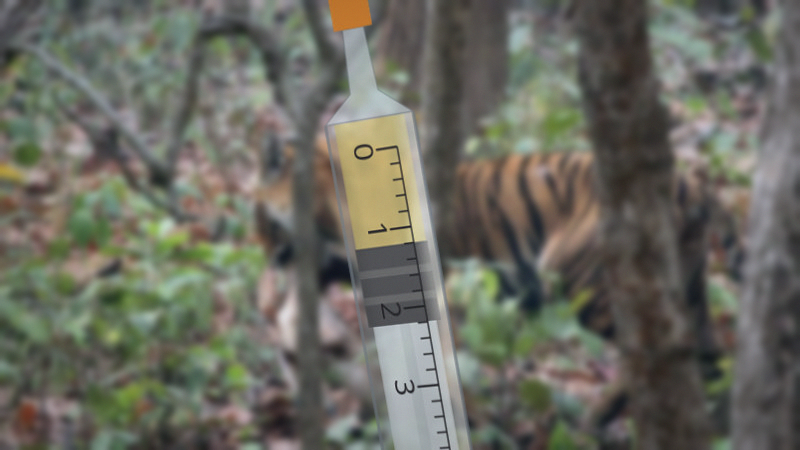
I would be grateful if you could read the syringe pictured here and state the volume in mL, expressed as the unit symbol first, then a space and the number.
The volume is mL 1.2
